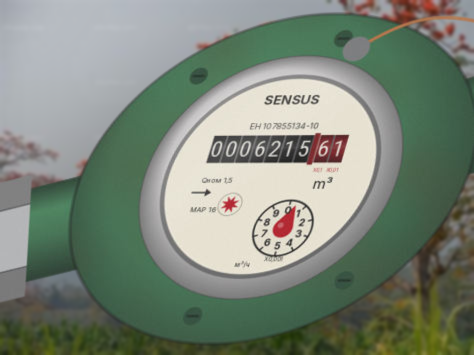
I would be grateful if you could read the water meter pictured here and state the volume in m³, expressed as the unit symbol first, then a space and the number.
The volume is m³ 6215.610
